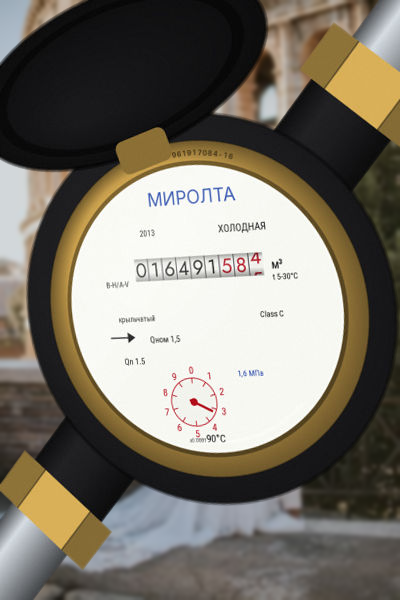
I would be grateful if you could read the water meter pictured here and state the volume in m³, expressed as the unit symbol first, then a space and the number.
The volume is m³ 16491.5843
